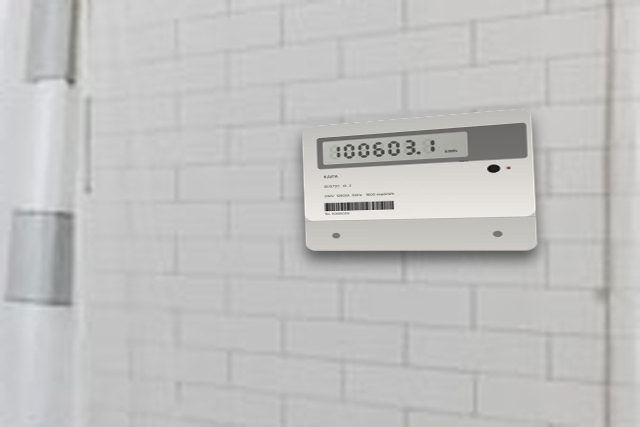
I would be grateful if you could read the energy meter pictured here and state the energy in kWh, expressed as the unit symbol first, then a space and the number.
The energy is kWh 100603.1
